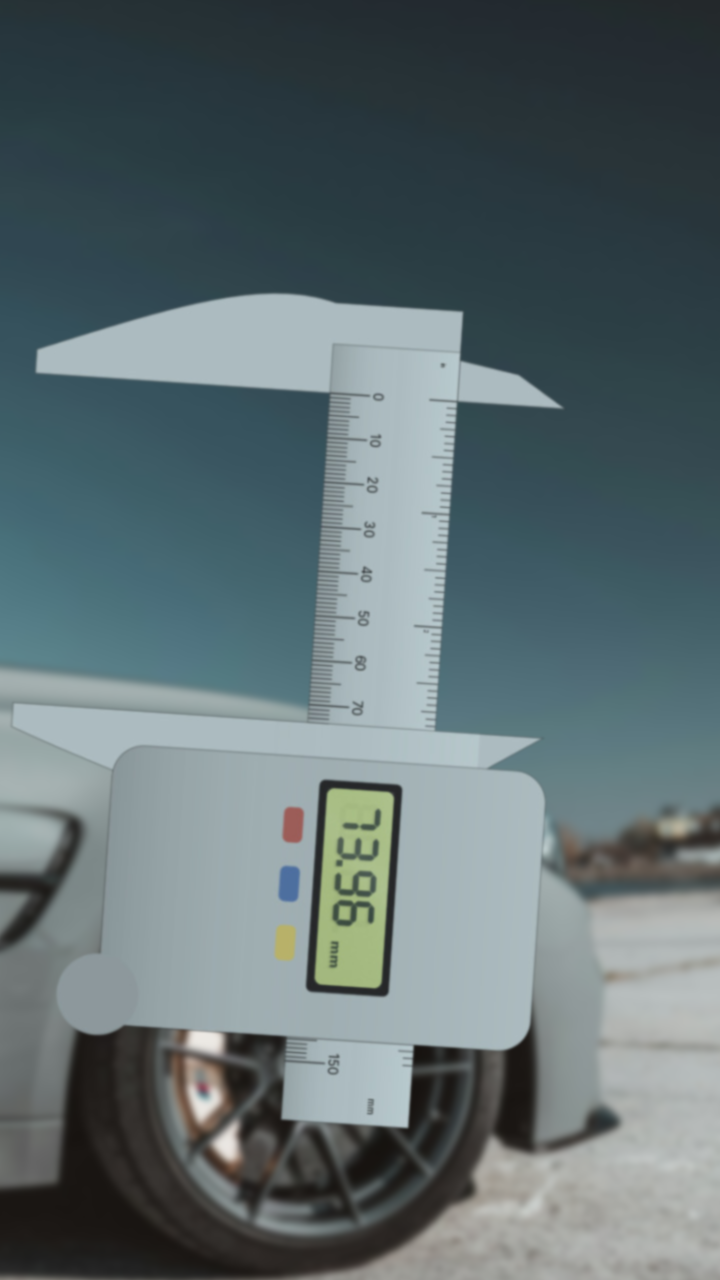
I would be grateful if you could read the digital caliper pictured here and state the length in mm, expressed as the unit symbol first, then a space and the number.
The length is mm 73.96
